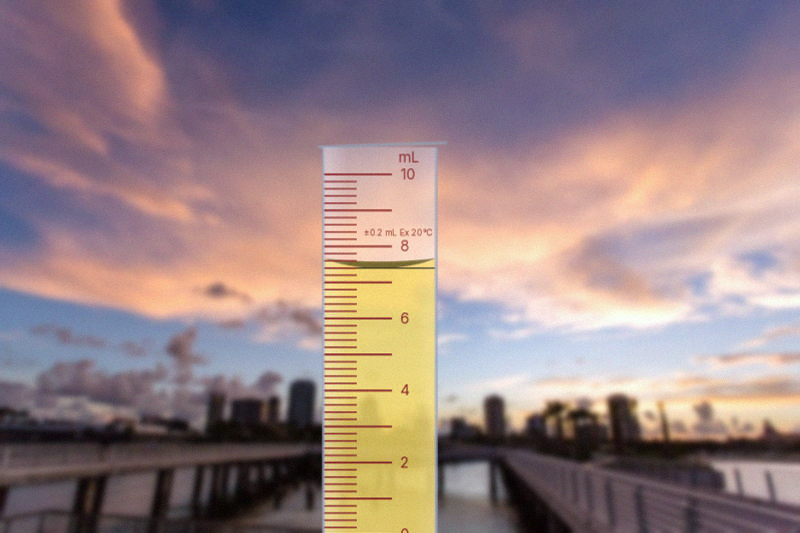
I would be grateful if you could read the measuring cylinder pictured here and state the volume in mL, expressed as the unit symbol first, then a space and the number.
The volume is mL 7.4
